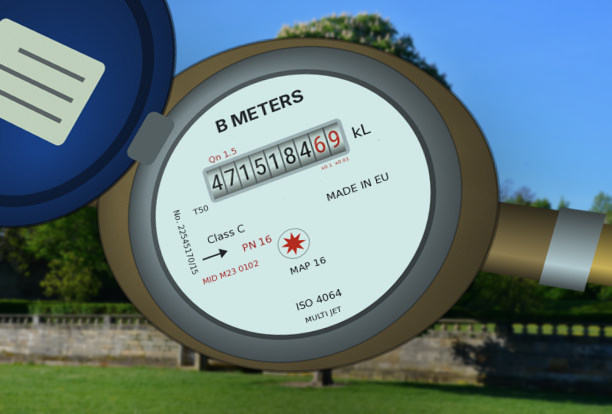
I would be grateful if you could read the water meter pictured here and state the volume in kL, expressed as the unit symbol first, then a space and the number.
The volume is kL 4715184.69
